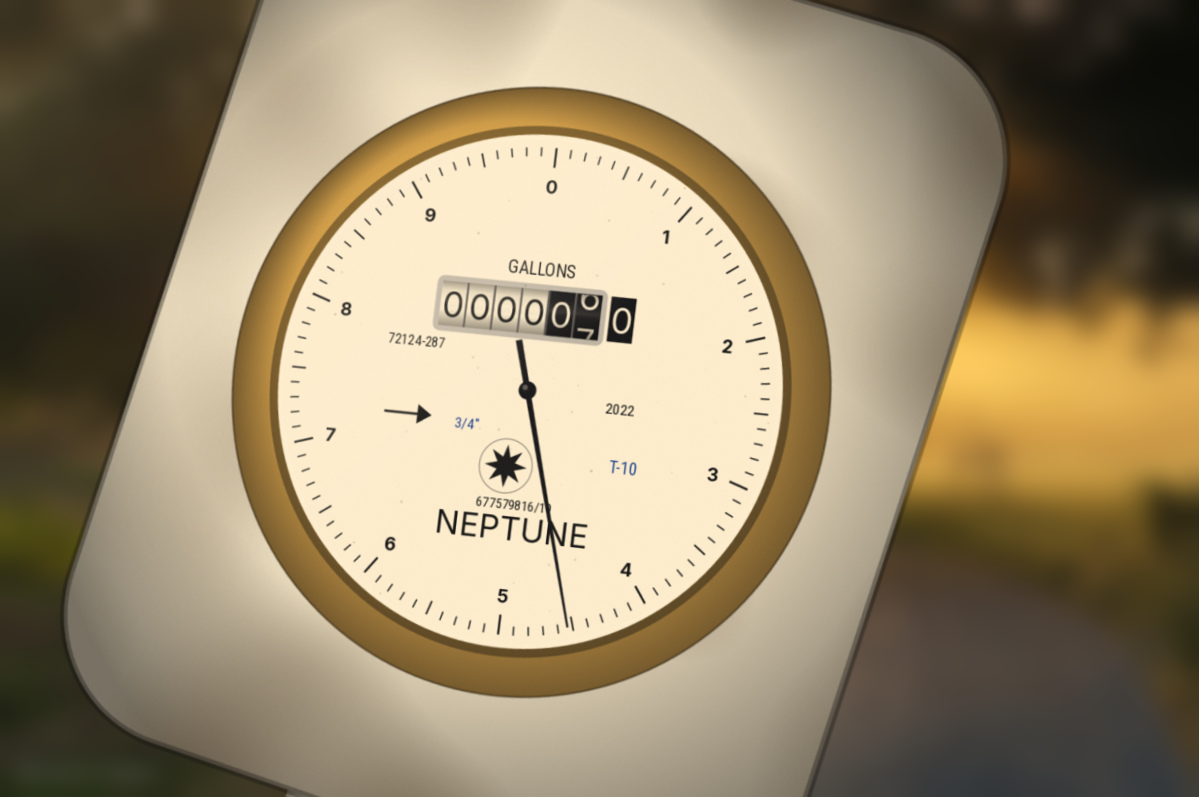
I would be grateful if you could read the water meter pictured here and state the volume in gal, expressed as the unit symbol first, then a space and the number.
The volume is gal 64.5
